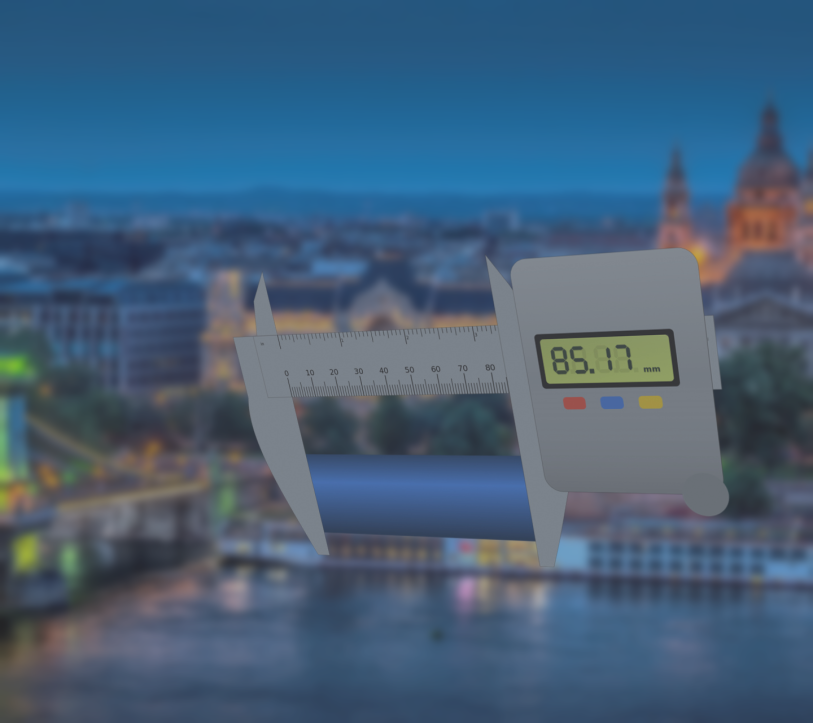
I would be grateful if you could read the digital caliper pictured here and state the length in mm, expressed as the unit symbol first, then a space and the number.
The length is mm 85.17
